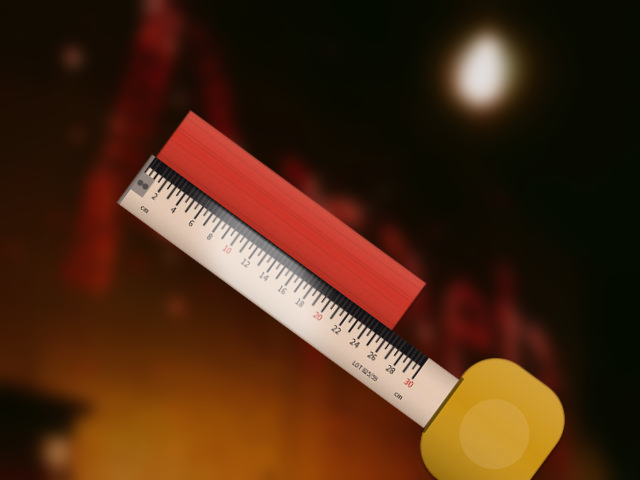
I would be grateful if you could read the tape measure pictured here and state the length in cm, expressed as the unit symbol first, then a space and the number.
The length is cm 26
